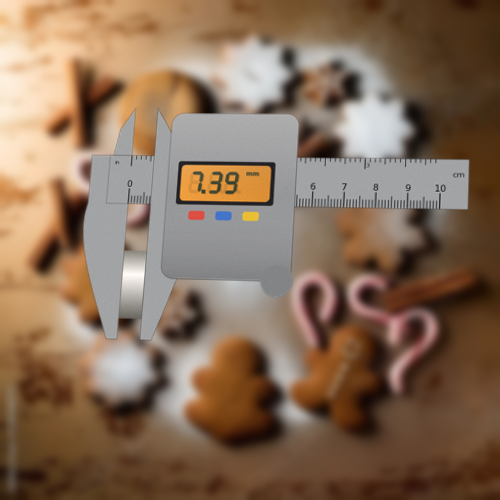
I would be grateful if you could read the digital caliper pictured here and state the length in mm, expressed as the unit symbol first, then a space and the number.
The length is mm 7.39
